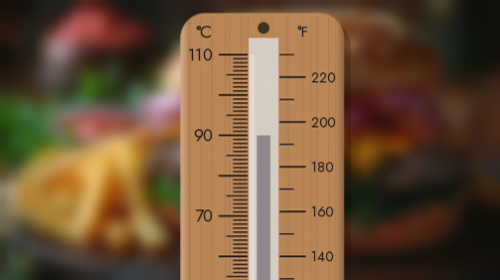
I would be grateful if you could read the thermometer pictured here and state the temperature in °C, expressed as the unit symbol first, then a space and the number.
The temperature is °C 90
